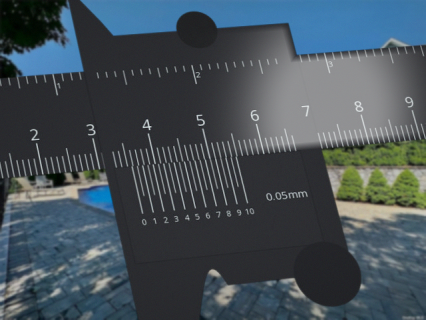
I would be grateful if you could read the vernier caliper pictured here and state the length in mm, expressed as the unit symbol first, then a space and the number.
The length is mm 35.8
